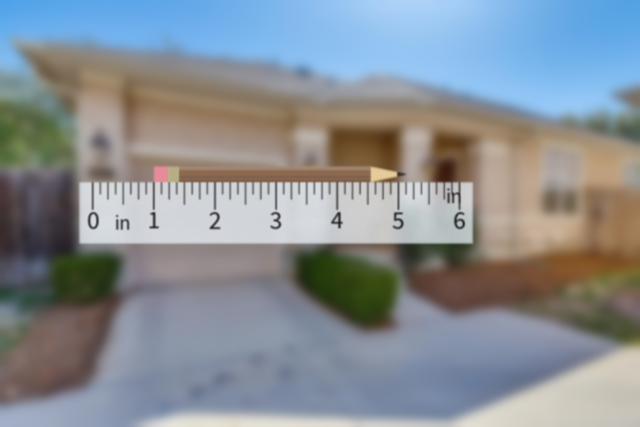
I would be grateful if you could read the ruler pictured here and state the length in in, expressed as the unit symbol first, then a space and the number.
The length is in 4.125
